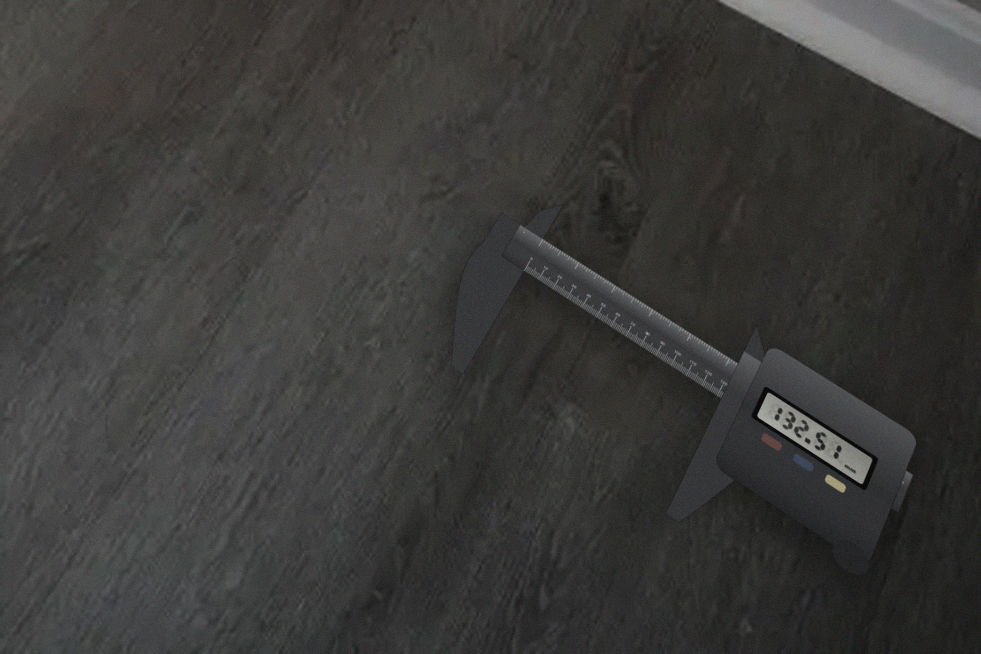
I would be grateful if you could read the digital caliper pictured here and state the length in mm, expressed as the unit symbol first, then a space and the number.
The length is mm 132.51
